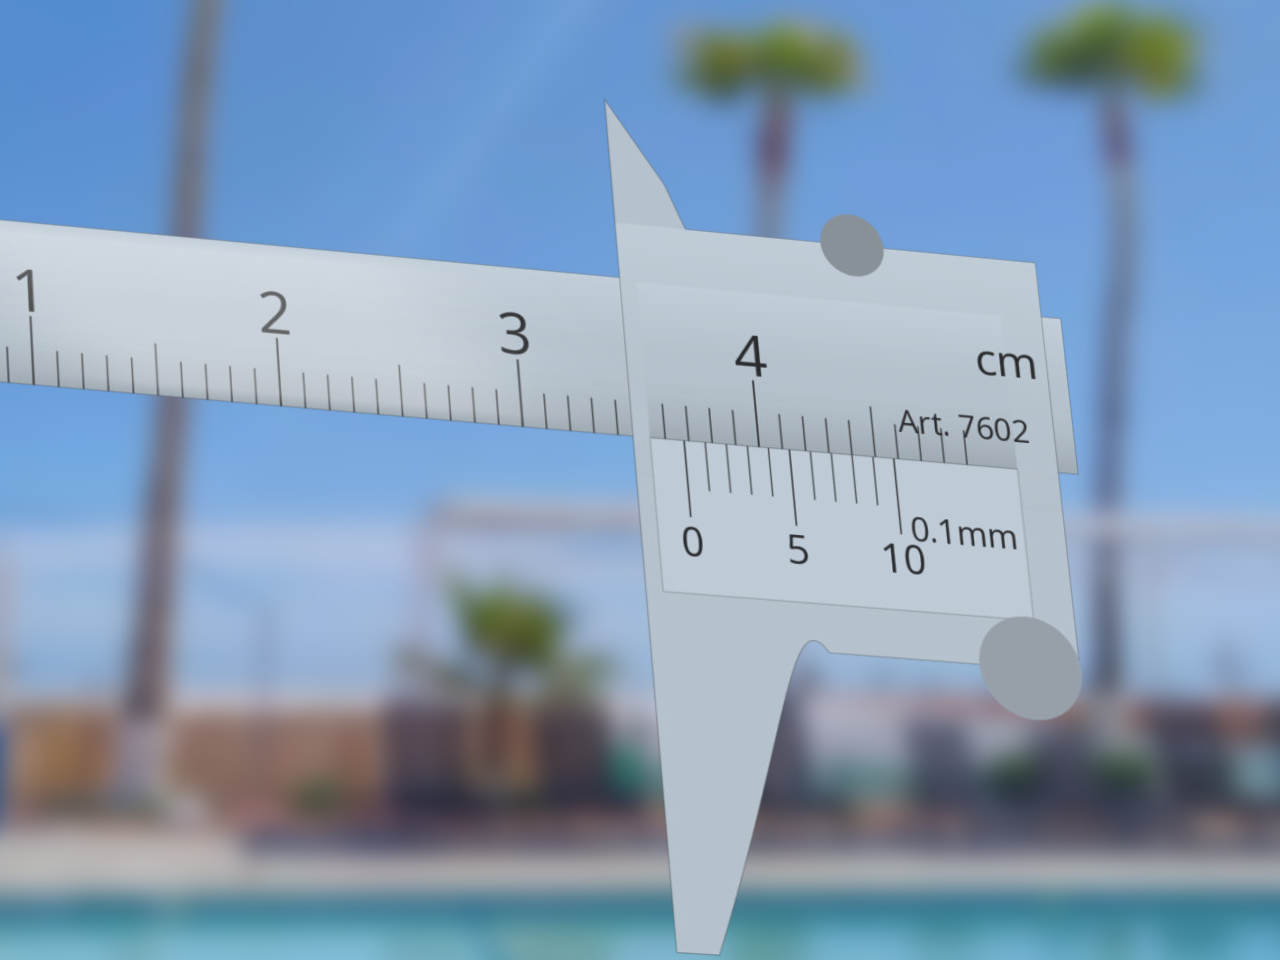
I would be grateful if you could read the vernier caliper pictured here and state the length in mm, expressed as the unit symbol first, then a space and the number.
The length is mm 36.8
